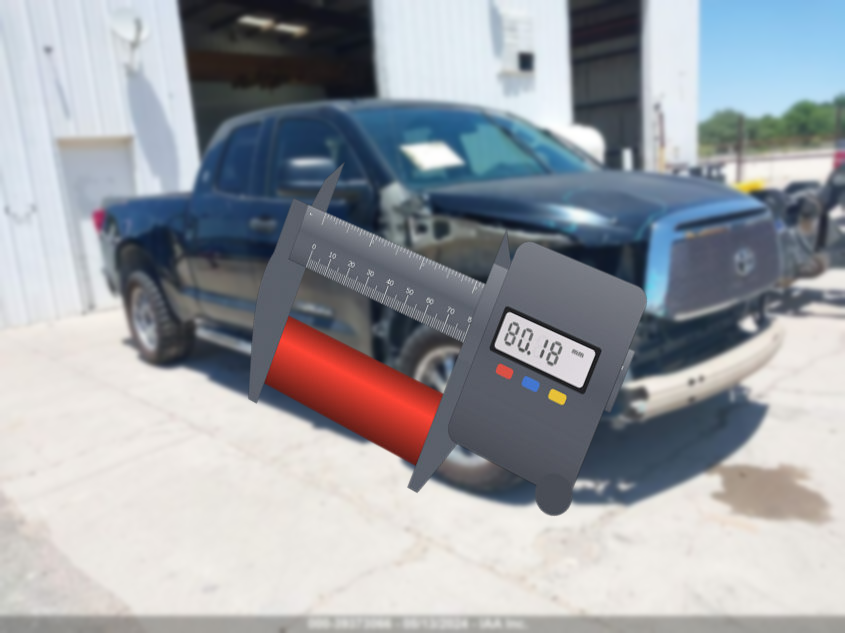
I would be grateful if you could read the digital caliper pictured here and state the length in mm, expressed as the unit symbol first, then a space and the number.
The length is mm 80.18
